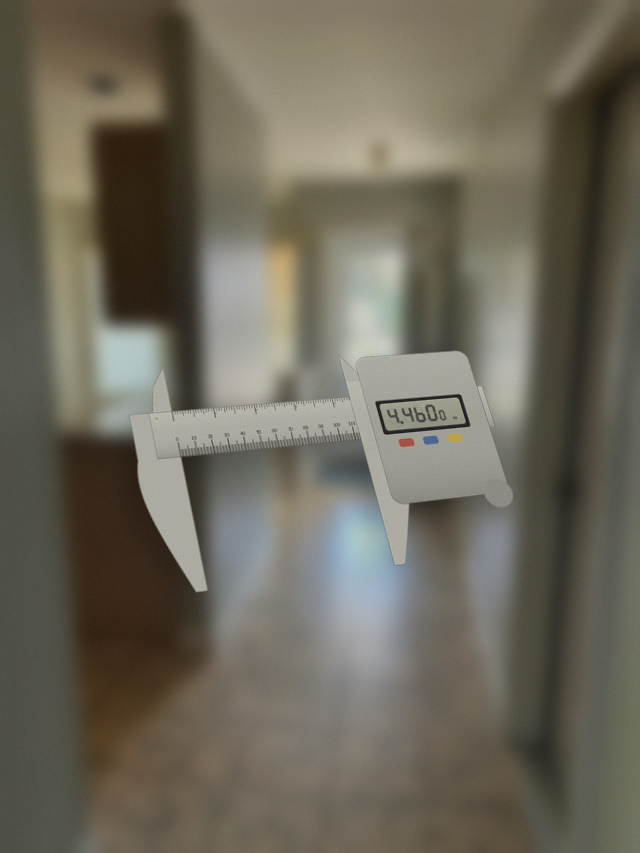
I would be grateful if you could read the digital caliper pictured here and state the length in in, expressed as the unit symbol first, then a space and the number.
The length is in 4.4600
